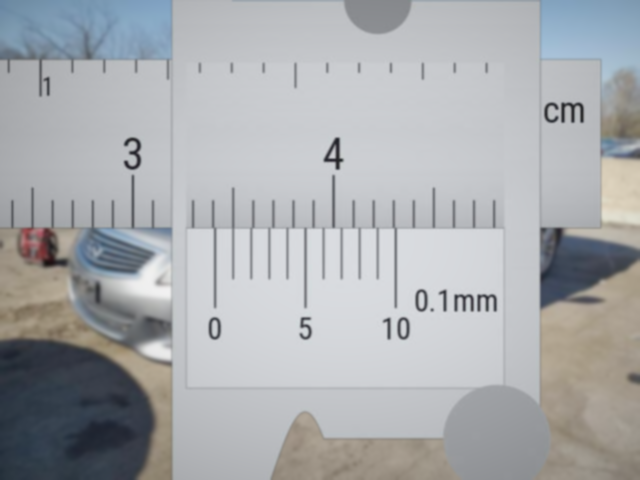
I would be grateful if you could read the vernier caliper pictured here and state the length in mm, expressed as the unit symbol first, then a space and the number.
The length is mm 34.1
